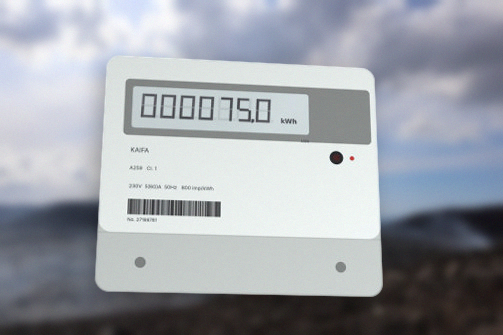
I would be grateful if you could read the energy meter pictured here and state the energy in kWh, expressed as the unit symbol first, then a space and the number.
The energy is kWh 75.0
